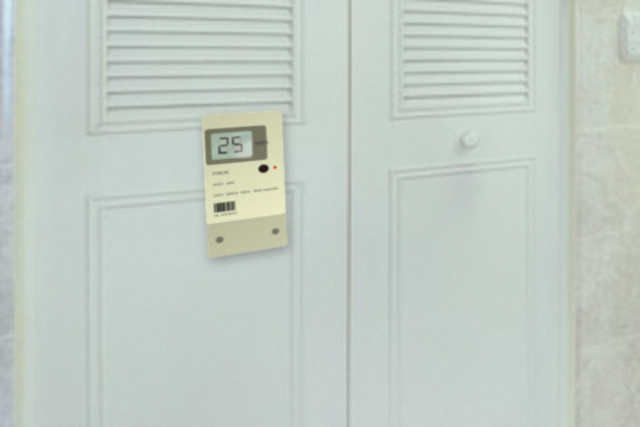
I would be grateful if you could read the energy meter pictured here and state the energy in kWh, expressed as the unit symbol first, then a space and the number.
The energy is kWh 25
